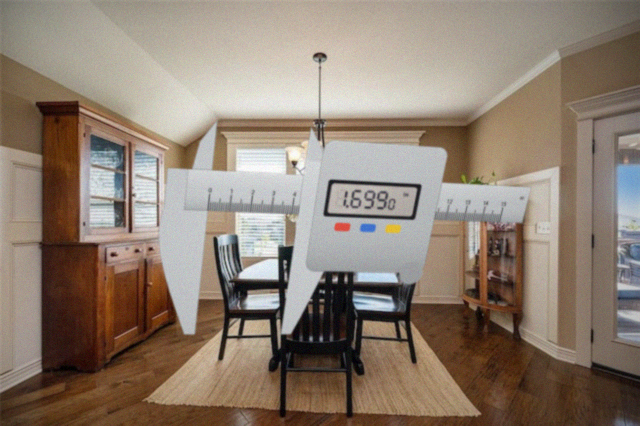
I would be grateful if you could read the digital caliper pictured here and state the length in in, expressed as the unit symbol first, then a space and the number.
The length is in 1.6990
